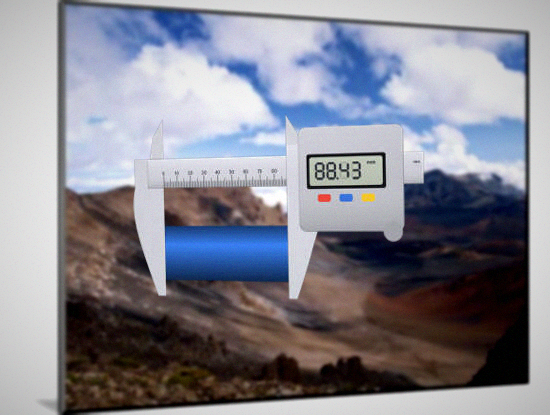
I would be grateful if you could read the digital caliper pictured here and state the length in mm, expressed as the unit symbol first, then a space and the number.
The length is mm 88.43
